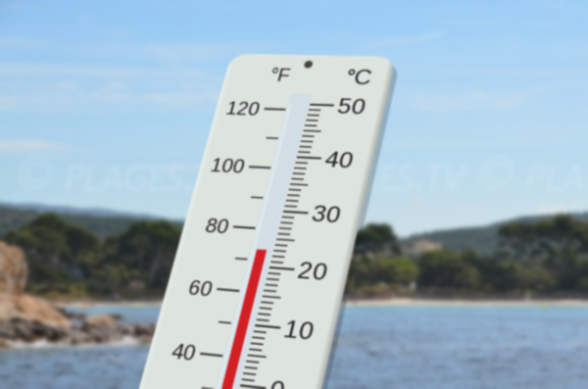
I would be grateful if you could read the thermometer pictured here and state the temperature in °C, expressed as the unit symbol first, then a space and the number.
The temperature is °C 23
